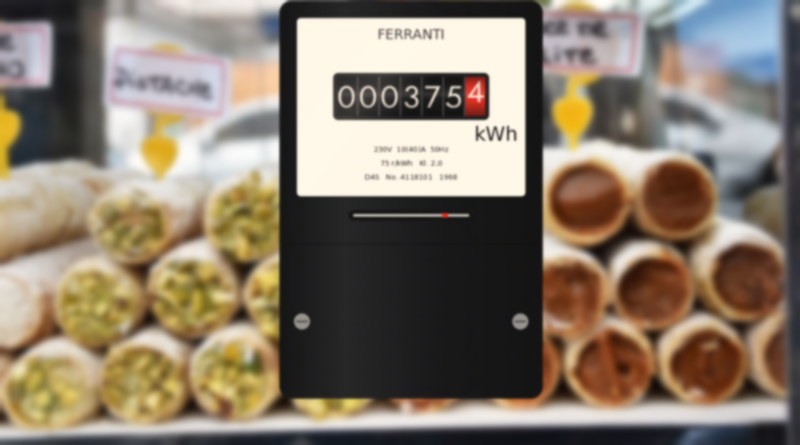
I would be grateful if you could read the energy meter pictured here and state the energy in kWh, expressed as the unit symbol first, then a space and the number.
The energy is kWh 375.4
